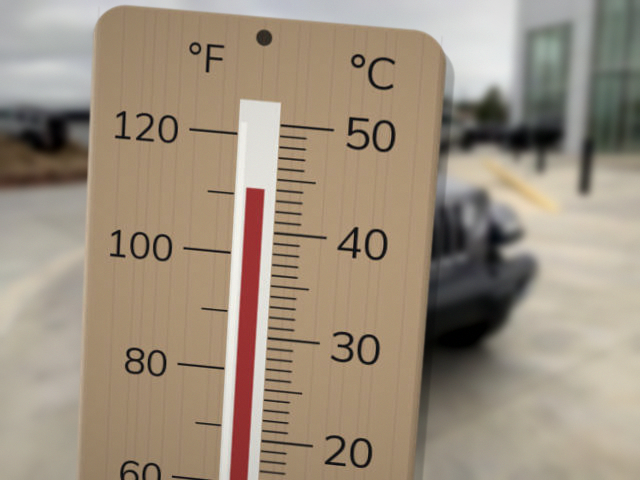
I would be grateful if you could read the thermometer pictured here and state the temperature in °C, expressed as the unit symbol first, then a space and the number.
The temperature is °C 44
